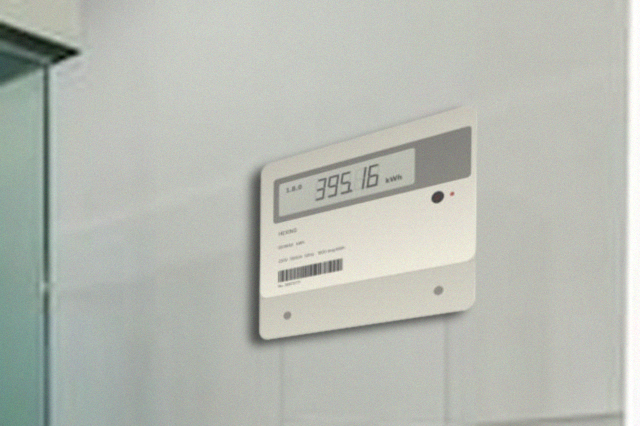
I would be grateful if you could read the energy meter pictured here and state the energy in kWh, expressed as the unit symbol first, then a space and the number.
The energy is kWh 395.16
